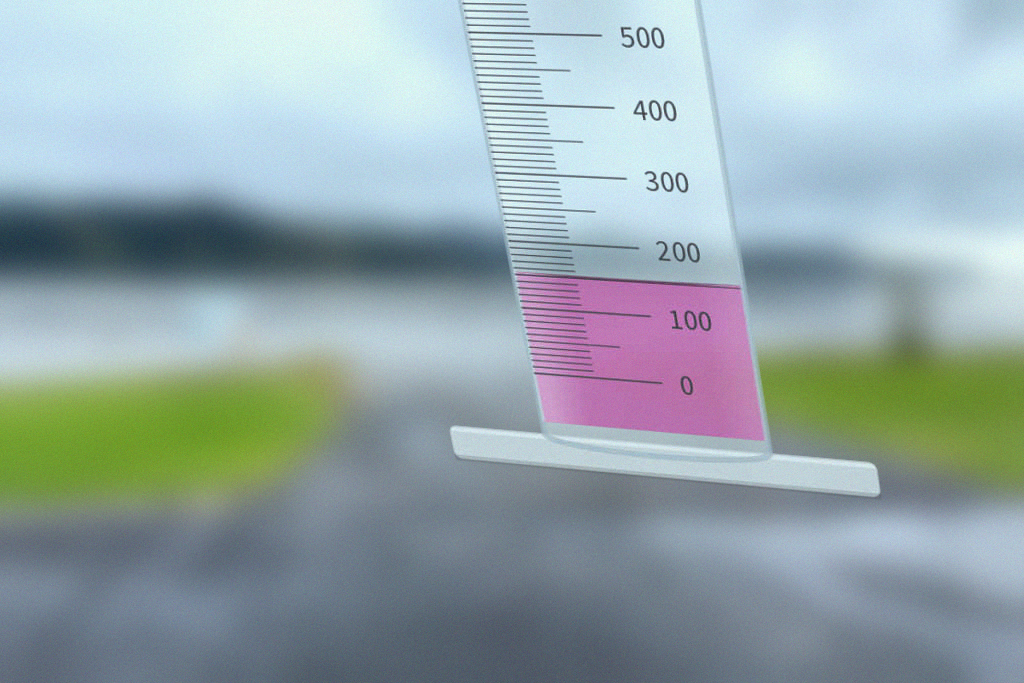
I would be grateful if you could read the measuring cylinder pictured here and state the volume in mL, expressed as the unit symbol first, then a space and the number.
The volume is mL 150
